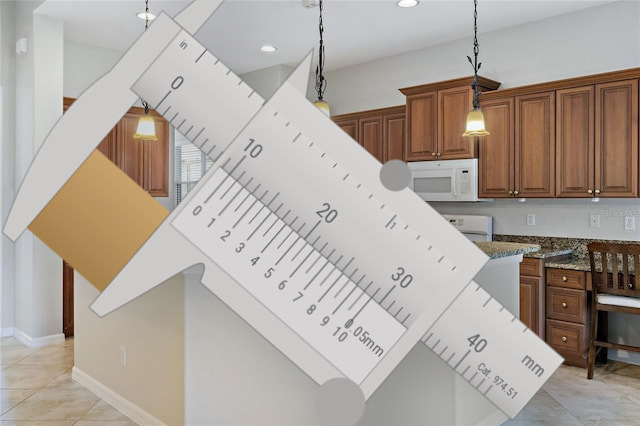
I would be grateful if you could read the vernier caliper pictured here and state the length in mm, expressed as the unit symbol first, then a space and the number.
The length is mm 10.0
